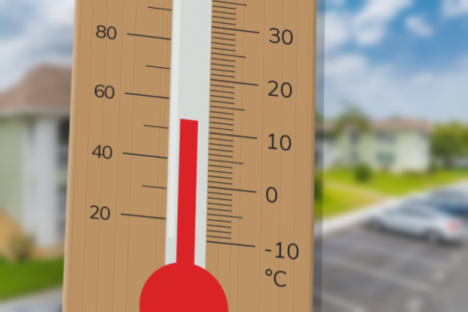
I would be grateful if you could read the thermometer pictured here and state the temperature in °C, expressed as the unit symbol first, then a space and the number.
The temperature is °C 12
